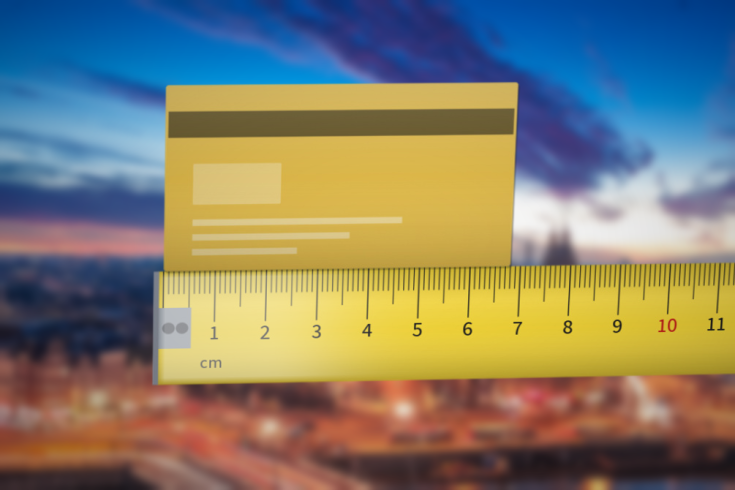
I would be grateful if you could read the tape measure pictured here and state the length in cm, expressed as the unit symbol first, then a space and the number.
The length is cm 6.8
